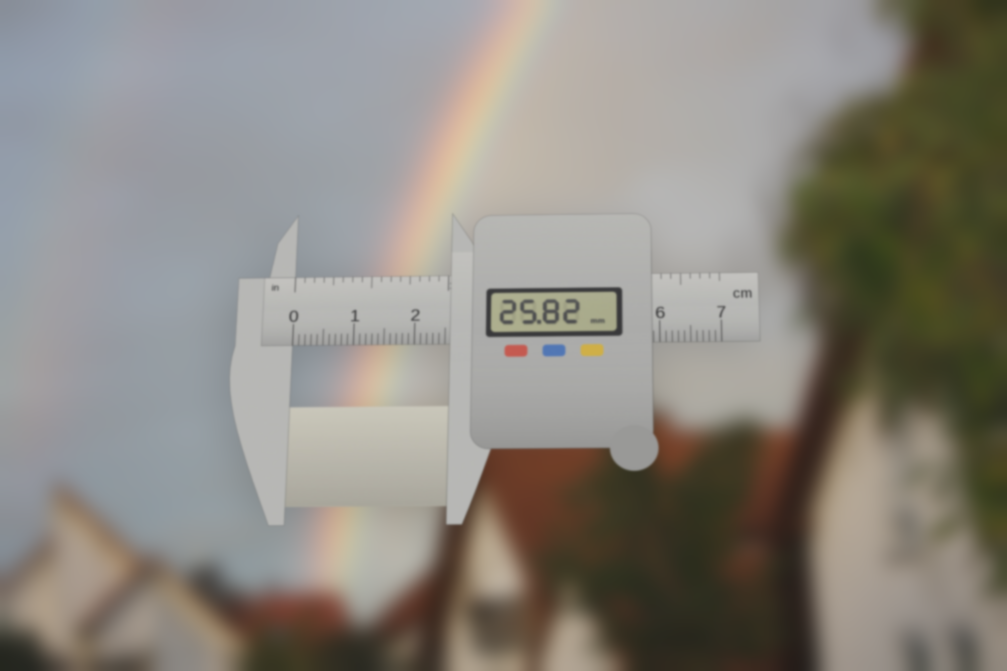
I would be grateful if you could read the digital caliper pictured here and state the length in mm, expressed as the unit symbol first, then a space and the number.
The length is mm 25.82
